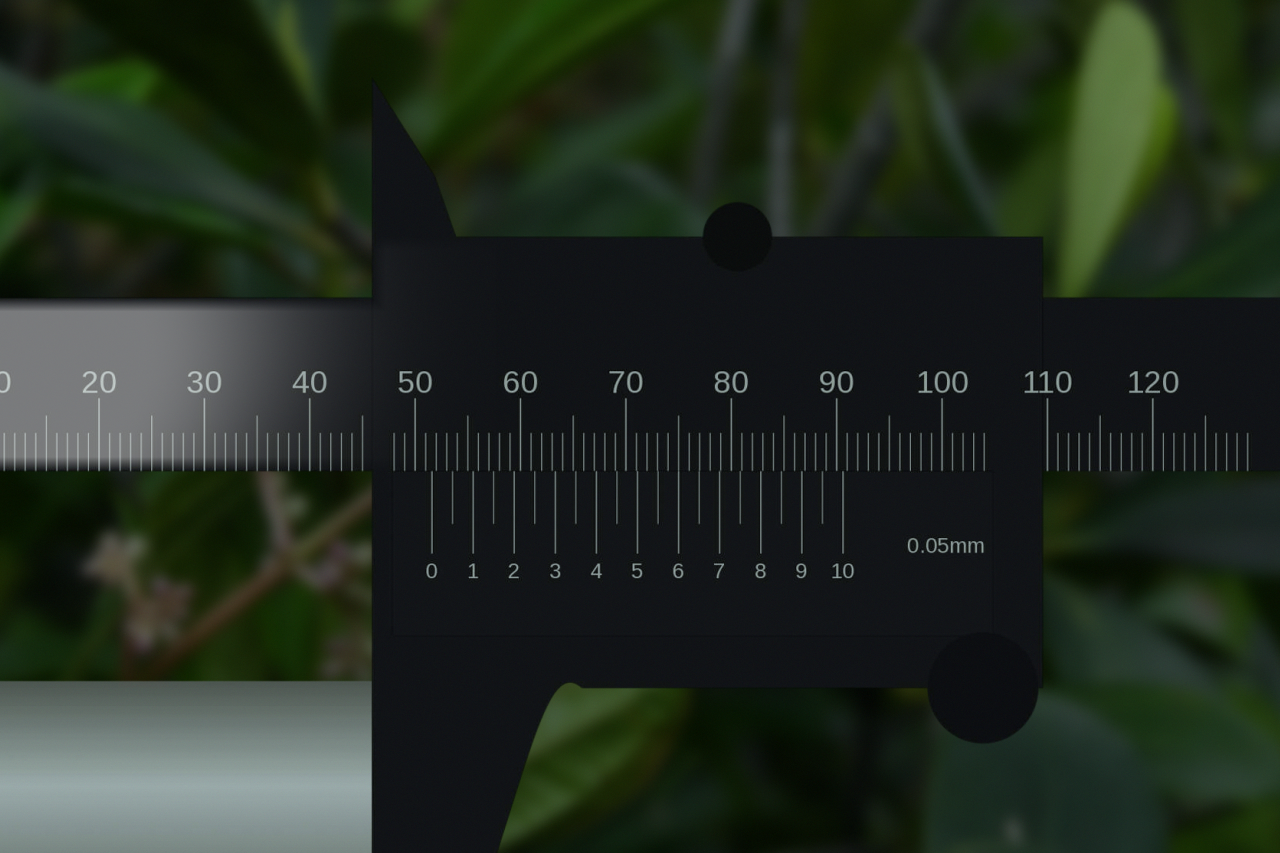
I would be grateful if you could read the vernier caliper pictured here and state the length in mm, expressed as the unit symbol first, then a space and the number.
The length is mm 51.6
